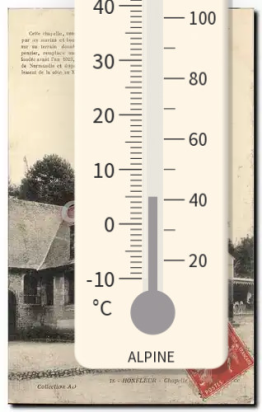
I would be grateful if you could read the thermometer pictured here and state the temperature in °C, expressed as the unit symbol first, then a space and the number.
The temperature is °C 5
